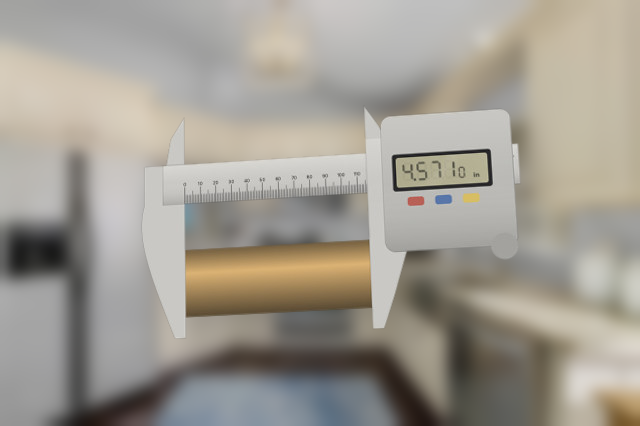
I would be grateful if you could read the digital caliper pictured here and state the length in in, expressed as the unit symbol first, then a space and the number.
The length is in 4.5710
